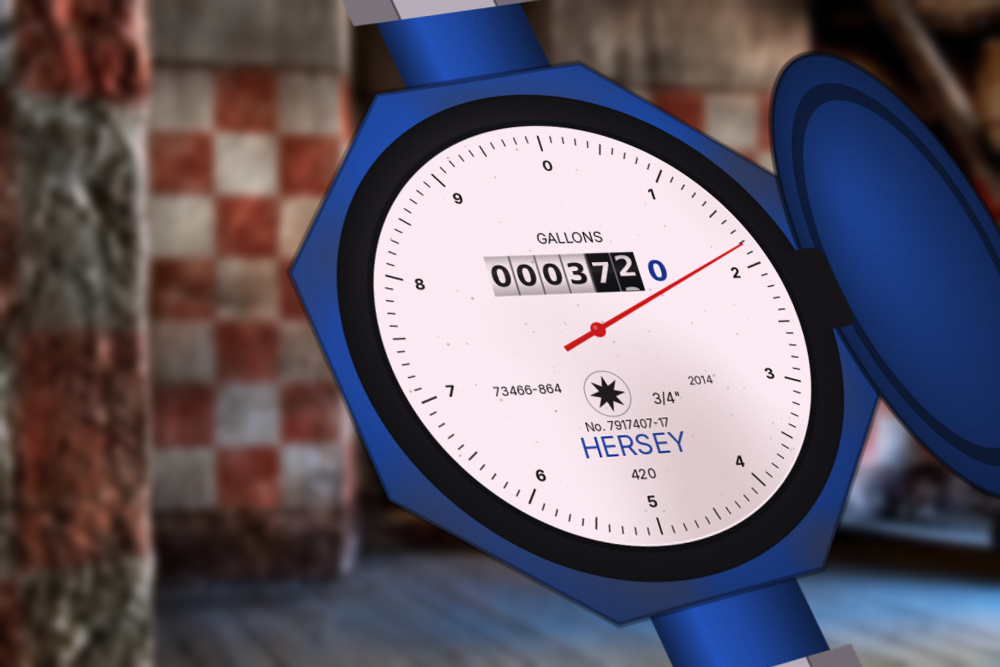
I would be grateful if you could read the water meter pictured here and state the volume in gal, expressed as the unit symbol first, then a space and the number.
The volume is gal 3721.8
